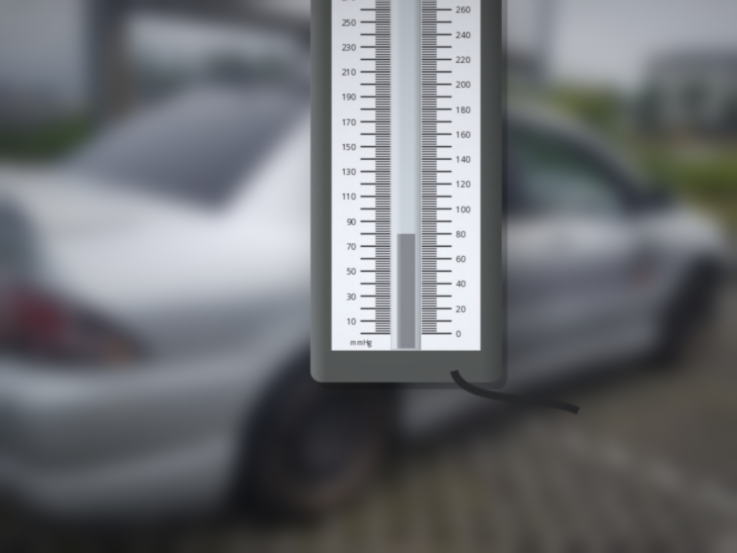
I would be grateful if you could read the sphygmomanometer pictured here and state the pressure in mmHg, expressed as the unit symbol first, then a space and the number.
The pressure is mmHg 80
